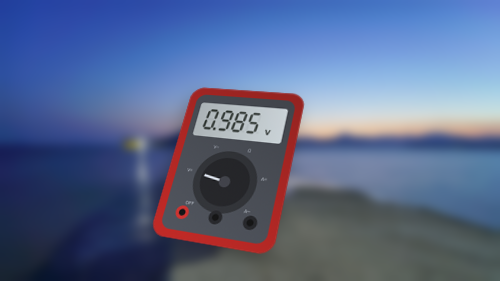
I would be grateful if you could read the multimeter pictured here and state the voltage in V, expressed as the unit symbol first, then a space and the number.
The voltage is V 0.985
